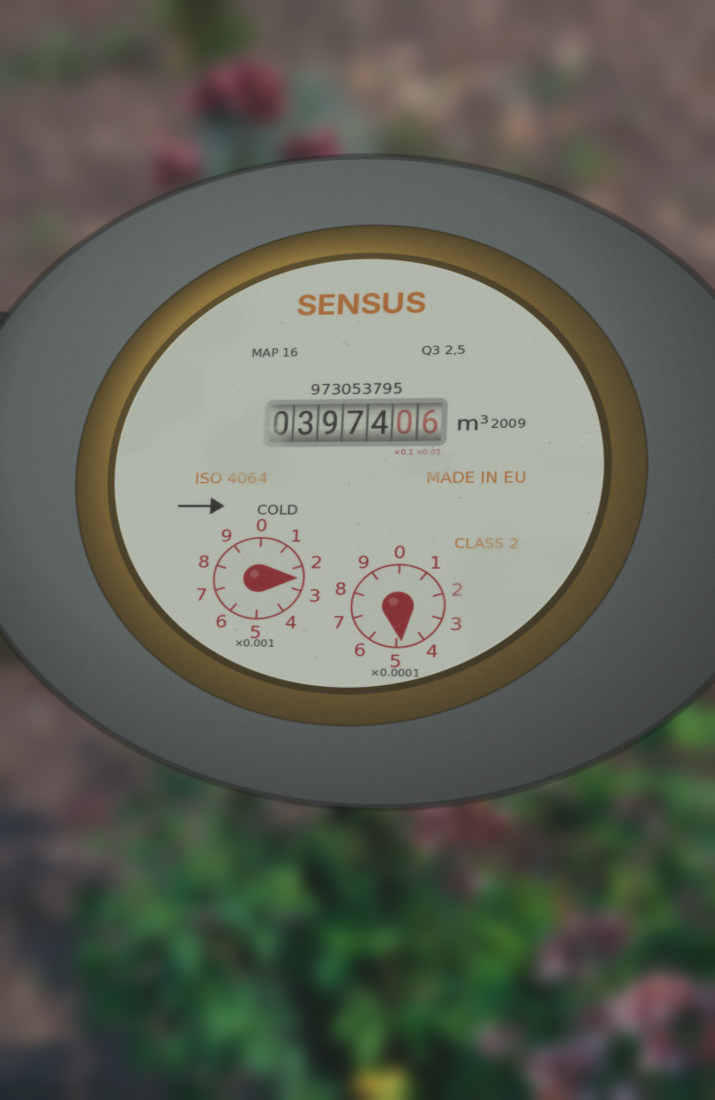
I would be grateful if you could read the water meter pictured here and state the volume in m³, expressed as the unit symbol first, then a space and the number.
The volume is m³ 3974.0624
